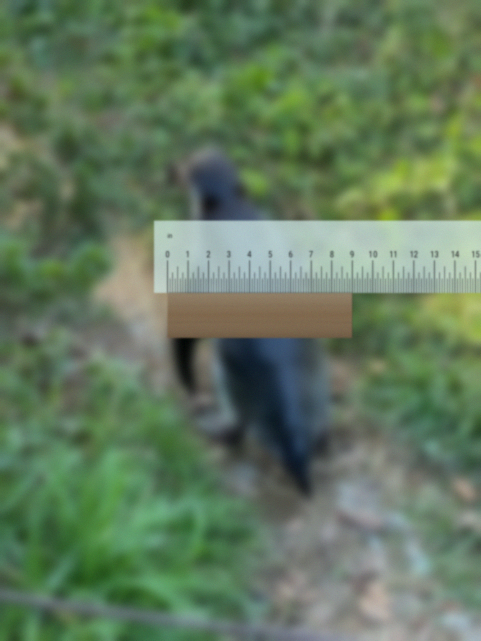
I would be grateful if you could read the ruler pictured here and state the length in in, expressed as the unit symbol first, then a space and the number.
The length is in 9
